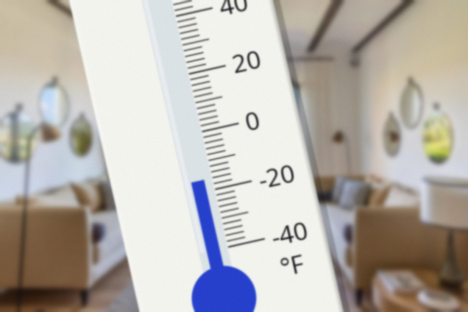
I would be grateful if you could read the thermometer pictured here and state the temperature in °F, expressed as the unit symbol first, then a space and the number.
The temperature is °F -16
